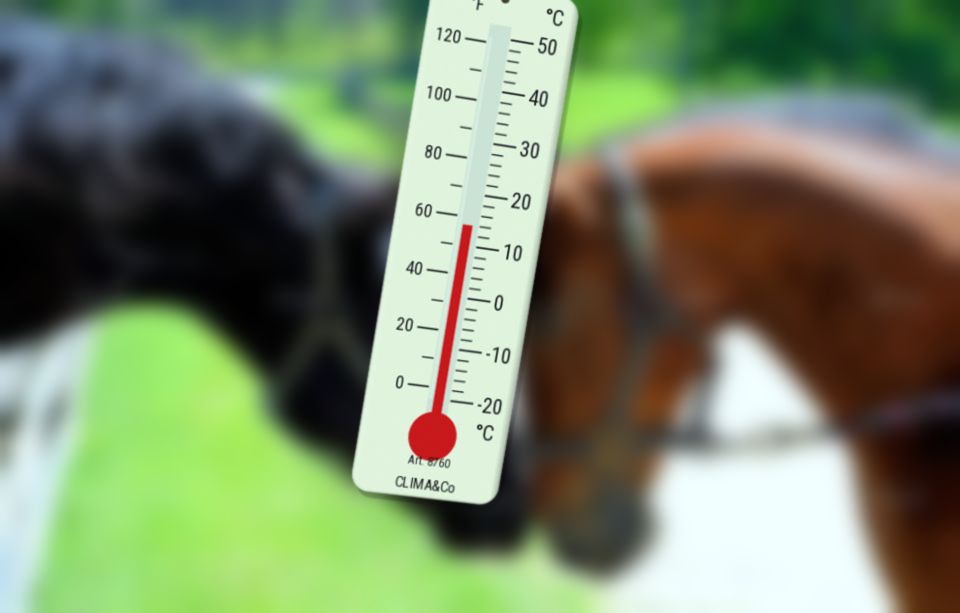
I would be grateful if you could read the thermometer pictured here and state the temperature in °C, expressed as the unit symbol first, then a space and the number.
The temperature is °C 14
